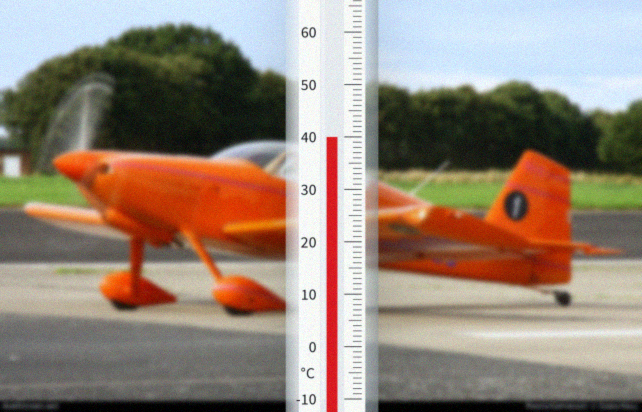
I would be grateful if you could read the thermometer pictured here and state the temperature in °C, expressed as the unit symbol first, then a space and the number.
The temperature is °C 40
